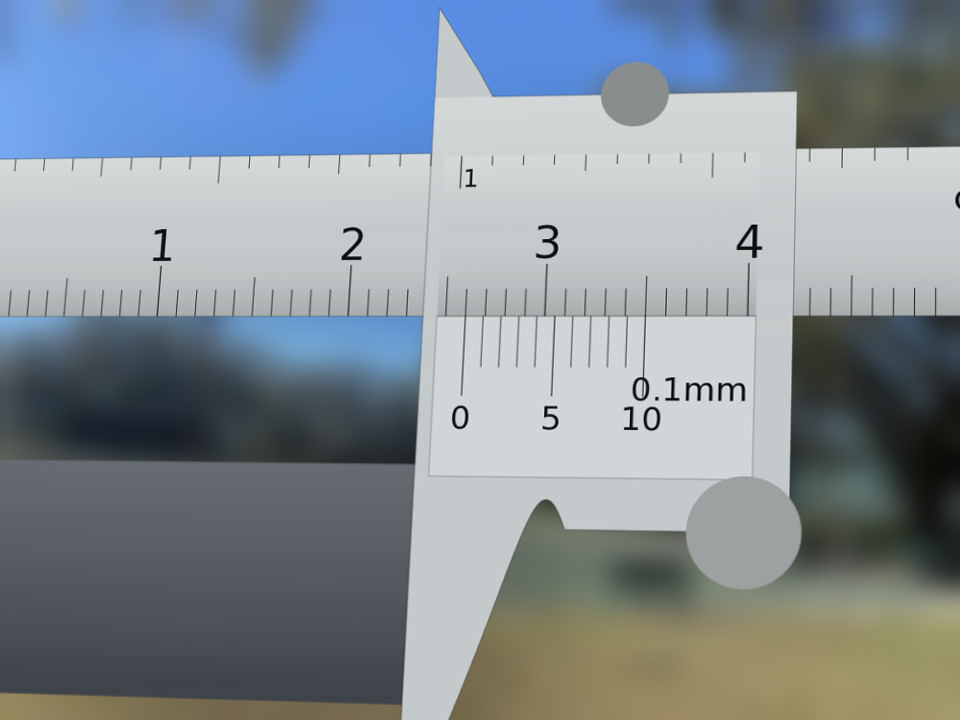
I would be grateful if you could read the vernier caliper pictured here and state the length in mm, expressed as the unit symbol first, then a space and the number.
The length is mm 26.0
